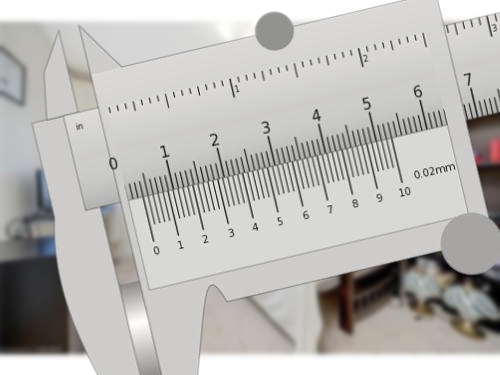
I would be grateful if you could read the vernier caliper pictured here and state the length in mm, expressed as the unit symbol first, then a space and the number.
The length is mm 4.0
